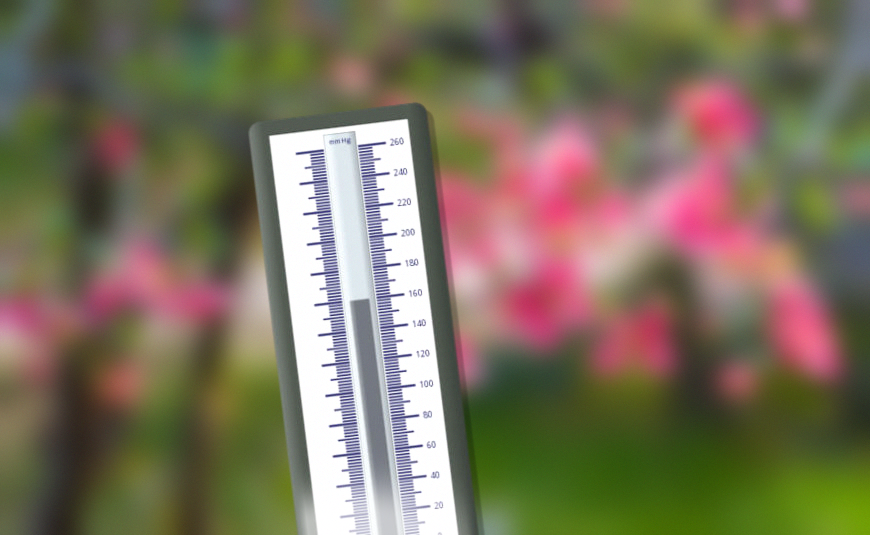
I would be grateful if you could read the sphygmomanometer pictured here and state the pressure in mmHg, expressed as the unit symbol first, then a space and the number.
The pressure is mmHg 160
